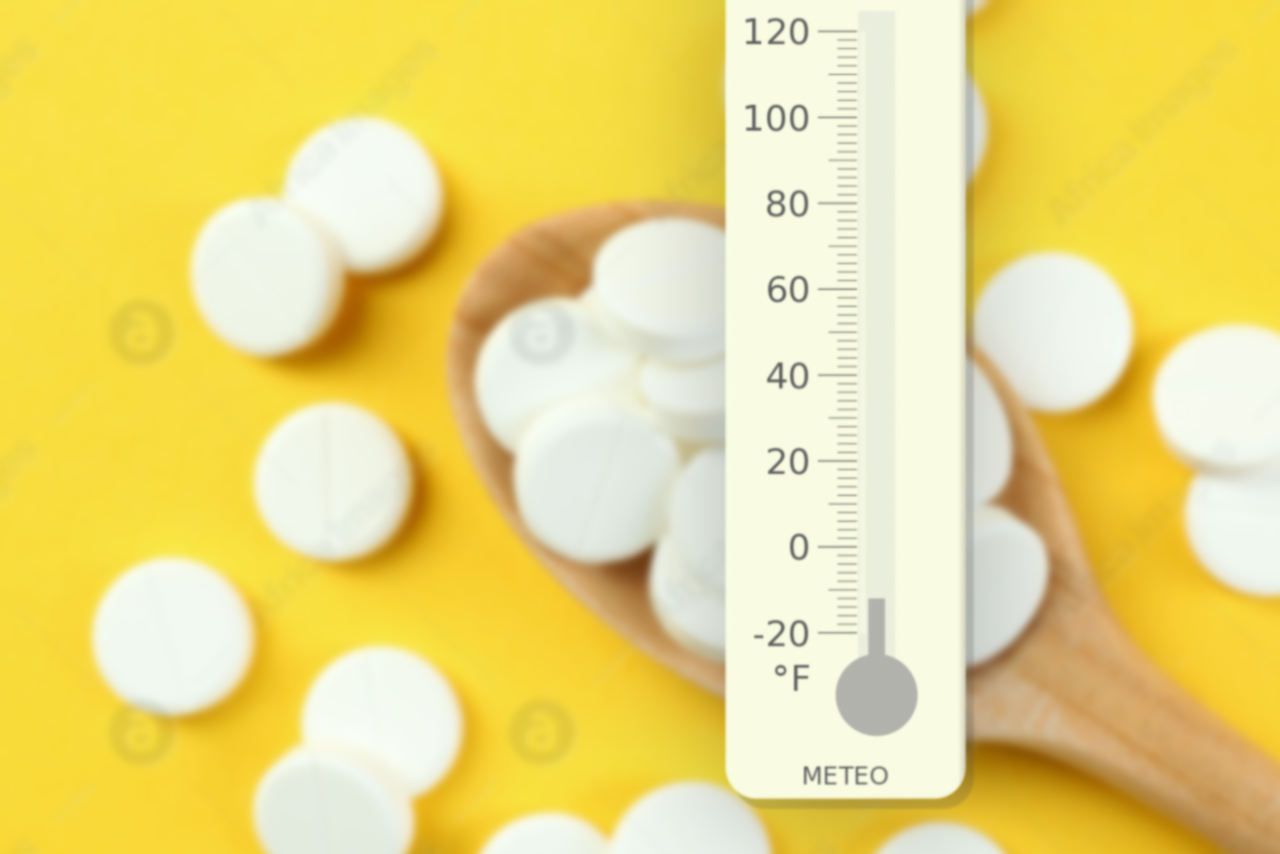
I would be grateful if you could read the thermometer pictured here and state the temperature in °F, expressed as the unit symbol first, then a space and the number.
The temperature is °F -12
